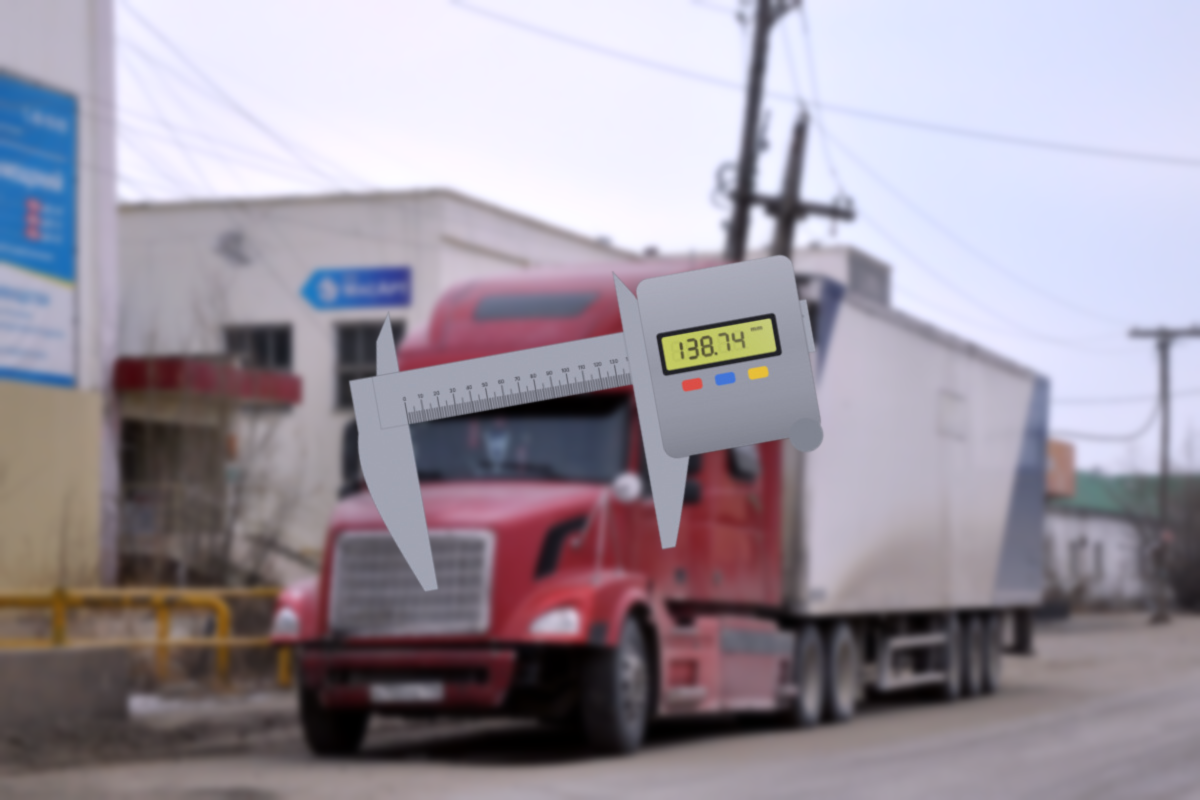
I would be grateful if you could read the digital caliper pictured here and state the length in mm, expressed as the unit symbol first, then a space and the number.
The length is mm 138.74
